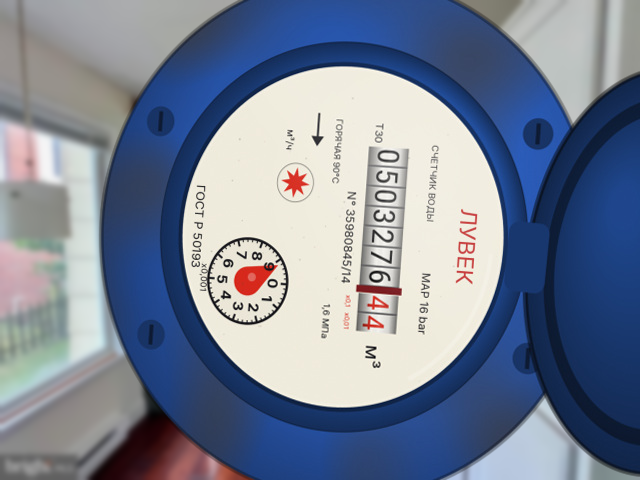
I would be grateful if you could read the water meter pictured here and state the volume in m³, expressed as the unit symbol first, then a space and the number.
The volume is m³ 503276.439
